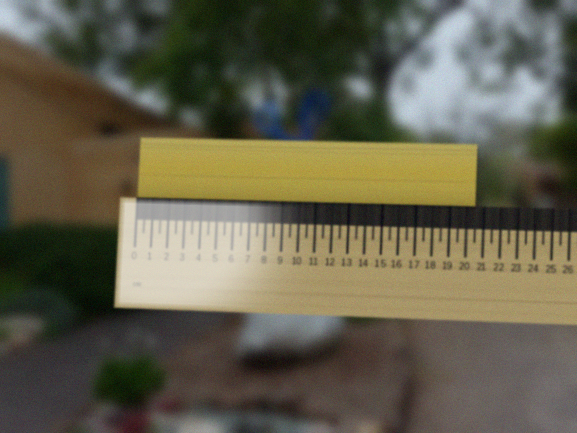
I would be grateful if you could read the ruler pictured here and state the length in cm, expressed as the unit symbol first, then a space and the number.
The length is cm 20.5
